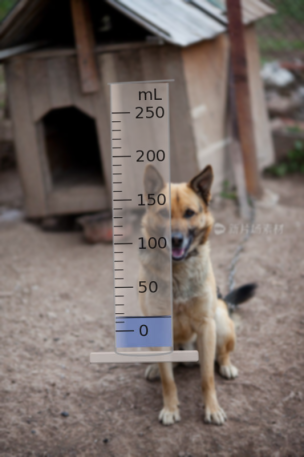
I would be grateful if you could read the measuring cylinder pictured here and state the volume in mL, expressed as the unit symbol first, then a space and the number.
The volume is mL 15
